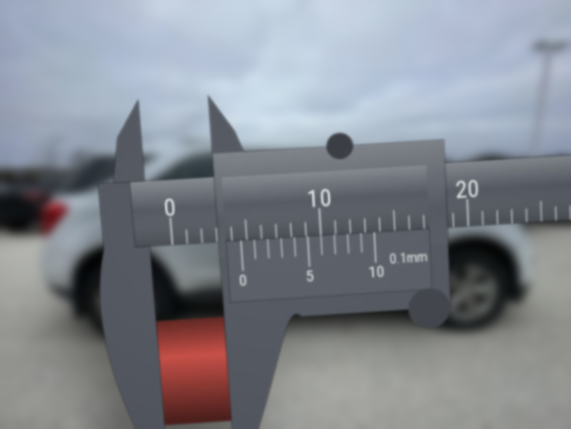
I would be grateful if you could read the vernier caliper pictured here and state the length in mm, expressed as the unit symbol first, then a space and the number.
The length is mm 4.6
